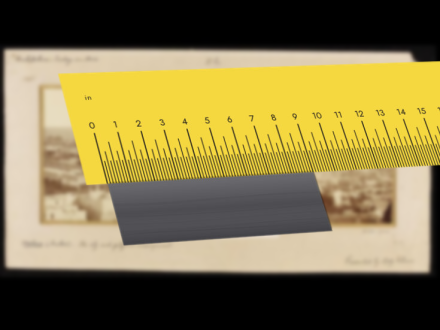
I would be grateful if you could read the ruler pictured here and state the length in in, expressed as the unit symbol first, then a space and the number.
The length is in 9
